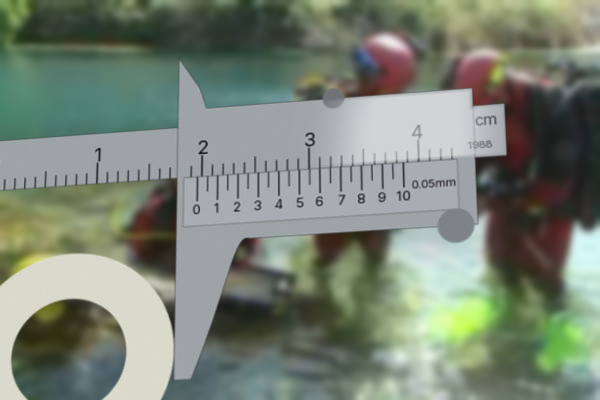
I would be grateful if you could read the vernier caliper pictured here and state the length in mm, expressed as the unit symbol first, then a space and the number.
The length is mm 19.6
